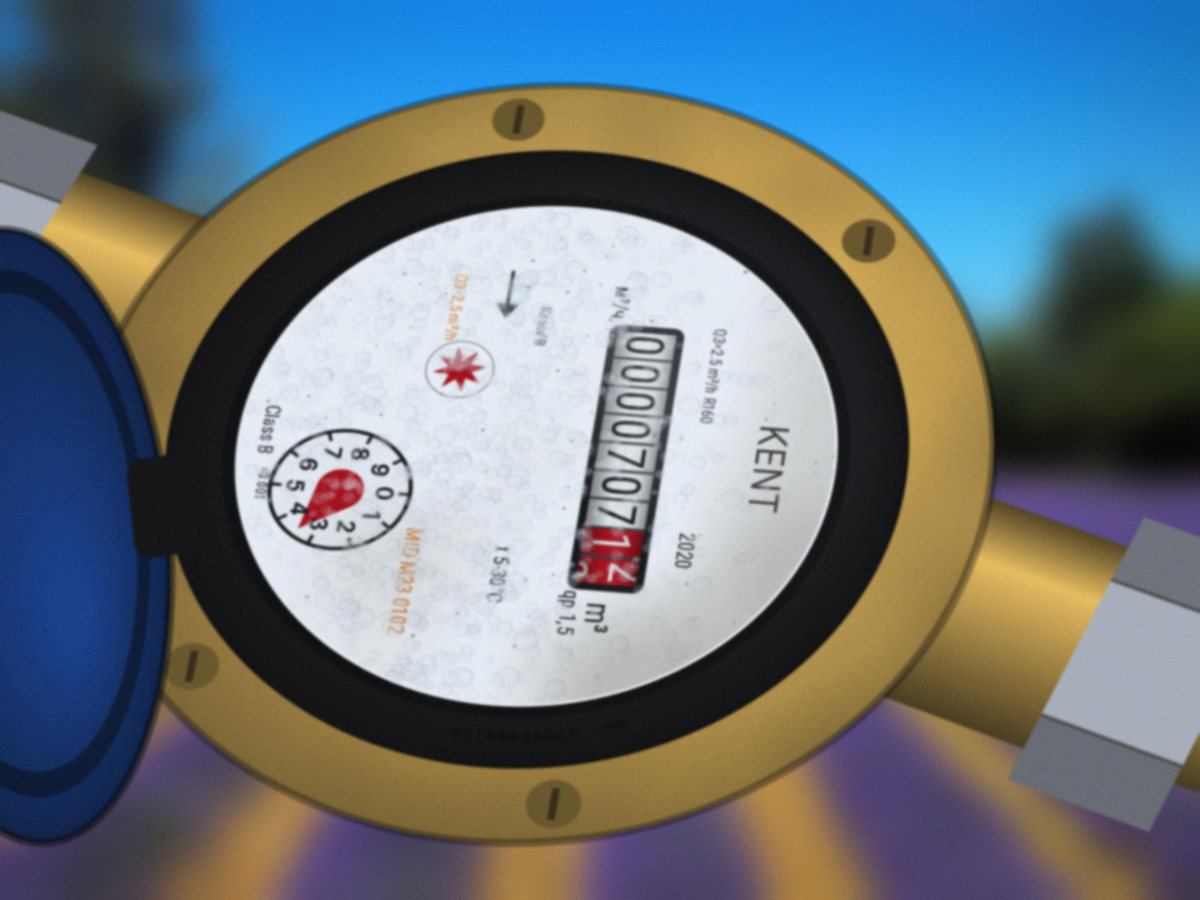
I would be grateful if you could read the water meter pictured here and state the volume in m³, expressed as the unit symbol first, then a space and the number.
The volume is m³ 707.123
